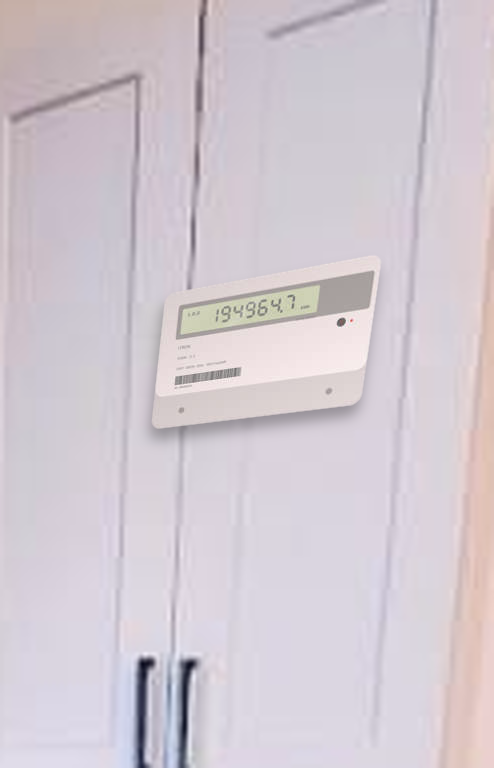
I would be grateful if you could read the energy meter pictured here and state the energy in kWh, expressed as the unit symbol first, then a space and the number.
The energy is kWh 194964.7
